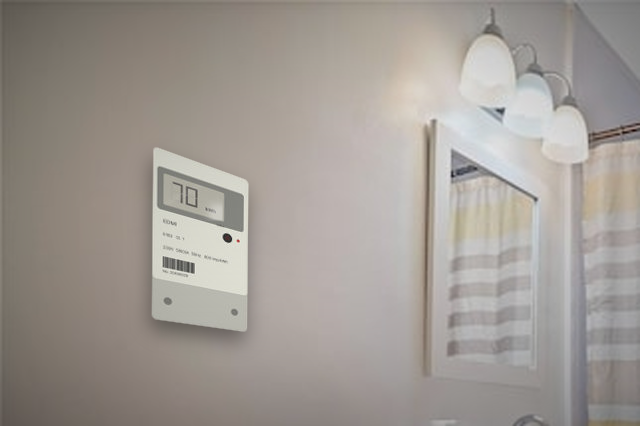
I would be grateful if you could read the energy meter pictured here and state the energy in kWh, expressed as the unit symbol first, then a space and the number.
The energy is kWh 70
